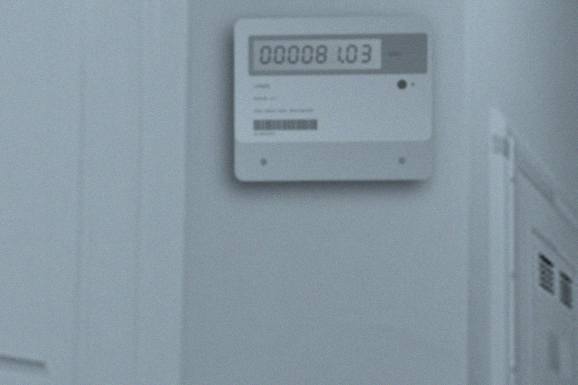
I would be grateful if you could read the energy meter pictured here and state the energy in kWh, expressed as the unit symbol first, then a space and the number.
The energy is kWh 81.03
